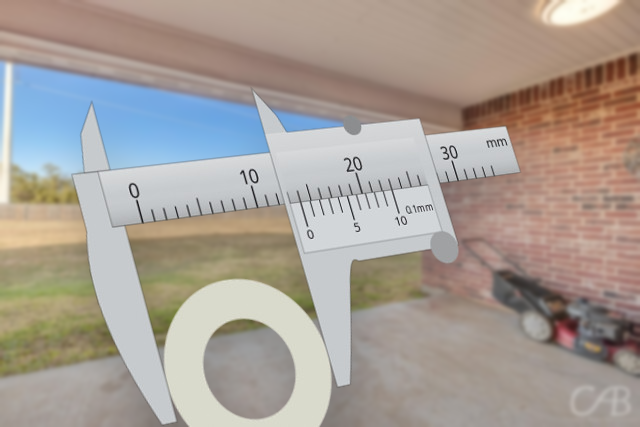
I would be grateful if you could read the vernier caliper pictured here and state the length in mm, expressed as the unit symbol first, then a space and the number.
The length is mm 14.0
